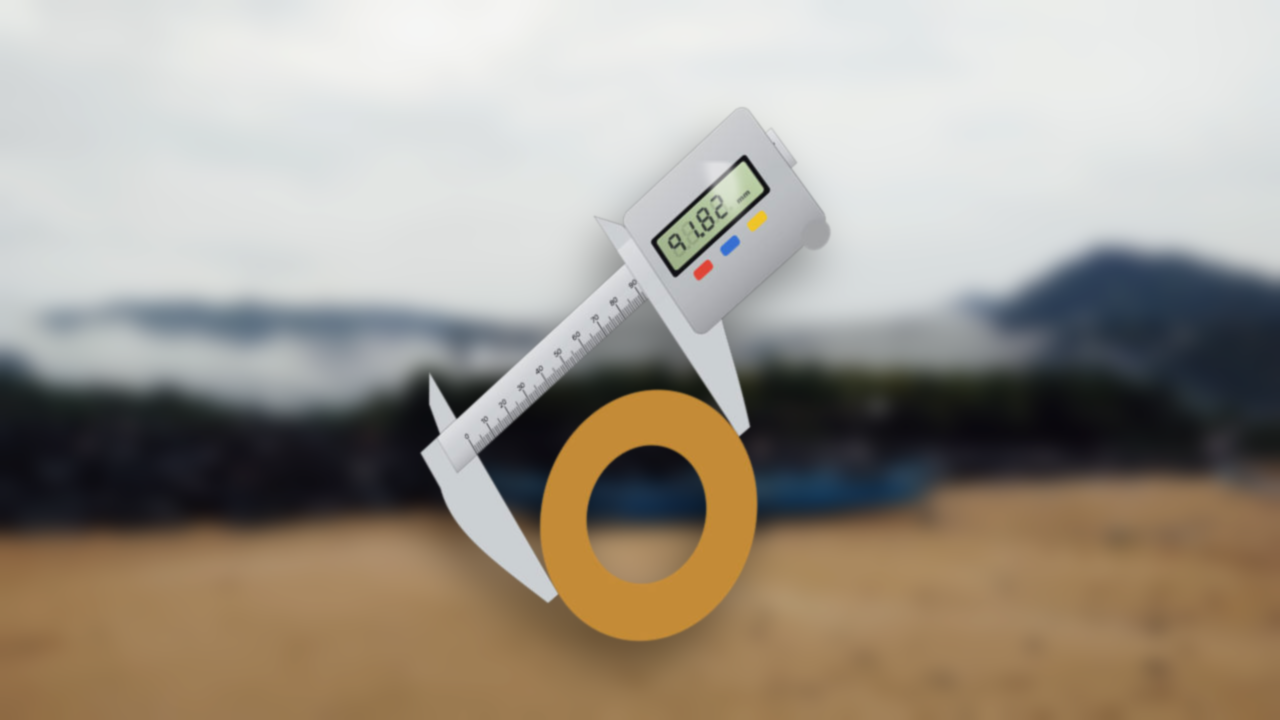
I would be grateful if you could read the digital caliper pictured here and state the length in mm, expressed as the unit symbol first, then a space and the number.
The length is mm 91.82
